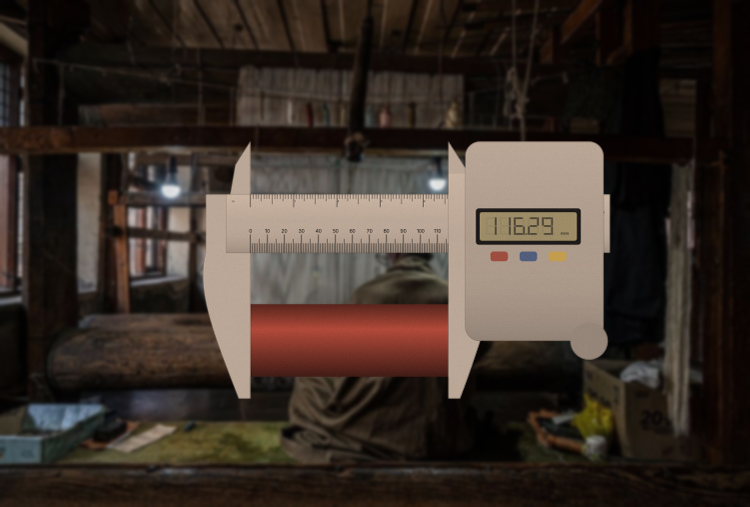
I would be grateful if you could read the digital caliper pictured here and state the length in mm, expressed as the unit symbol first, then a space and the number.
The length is mm 116.29
